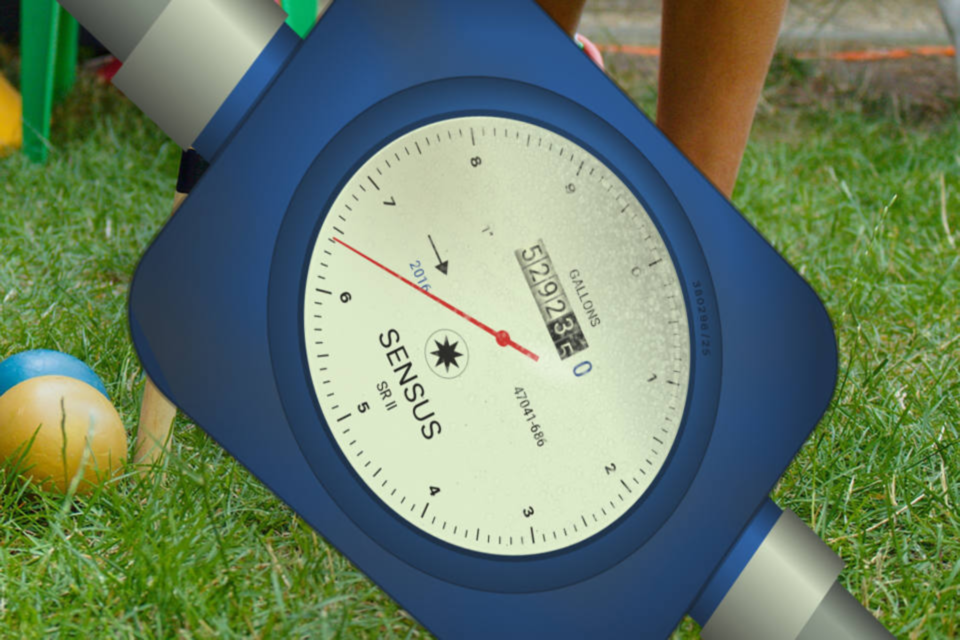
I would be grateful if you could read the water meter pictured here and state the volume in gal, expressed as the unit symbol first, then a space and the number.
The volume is gal 5292346.4
